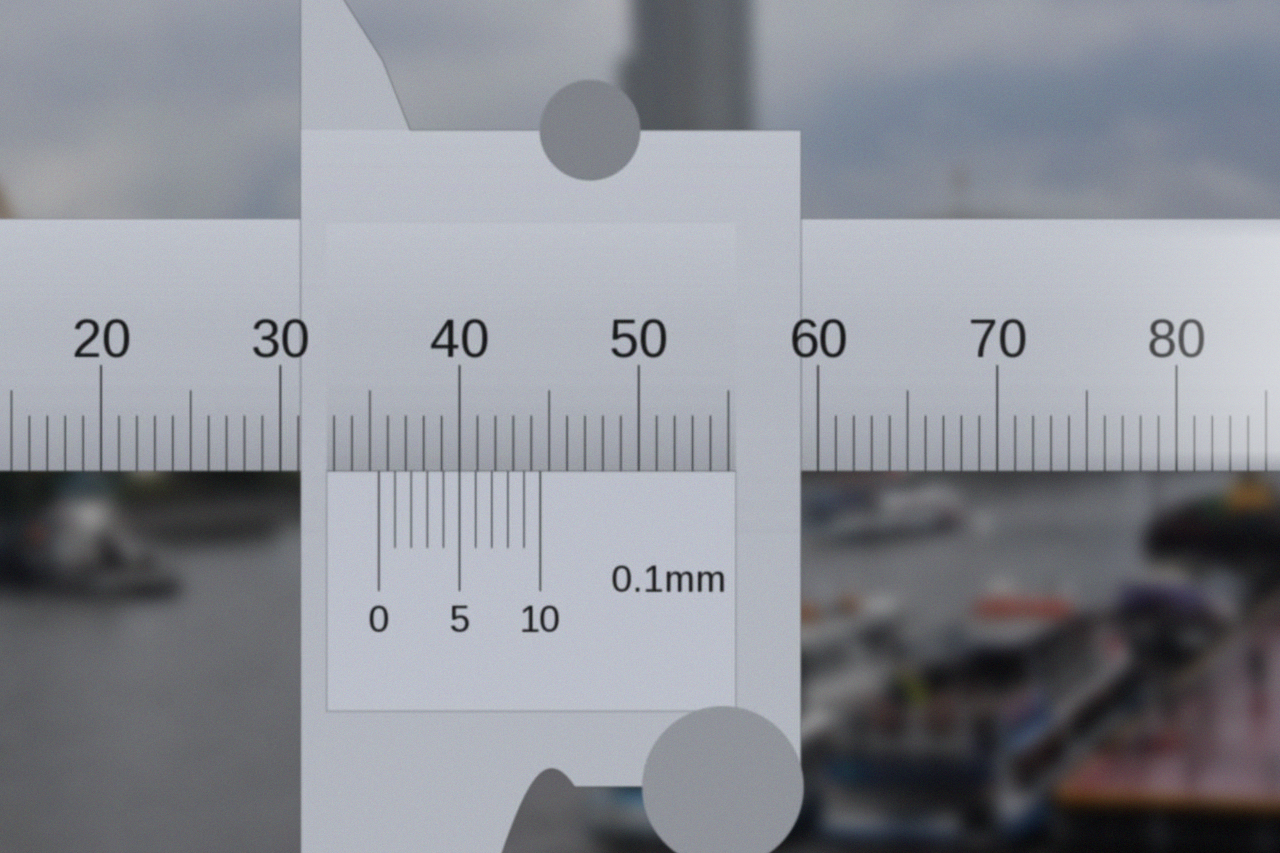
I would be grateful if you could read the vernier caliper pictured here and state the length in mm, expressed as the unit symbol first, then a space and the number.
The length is mm 35.5
